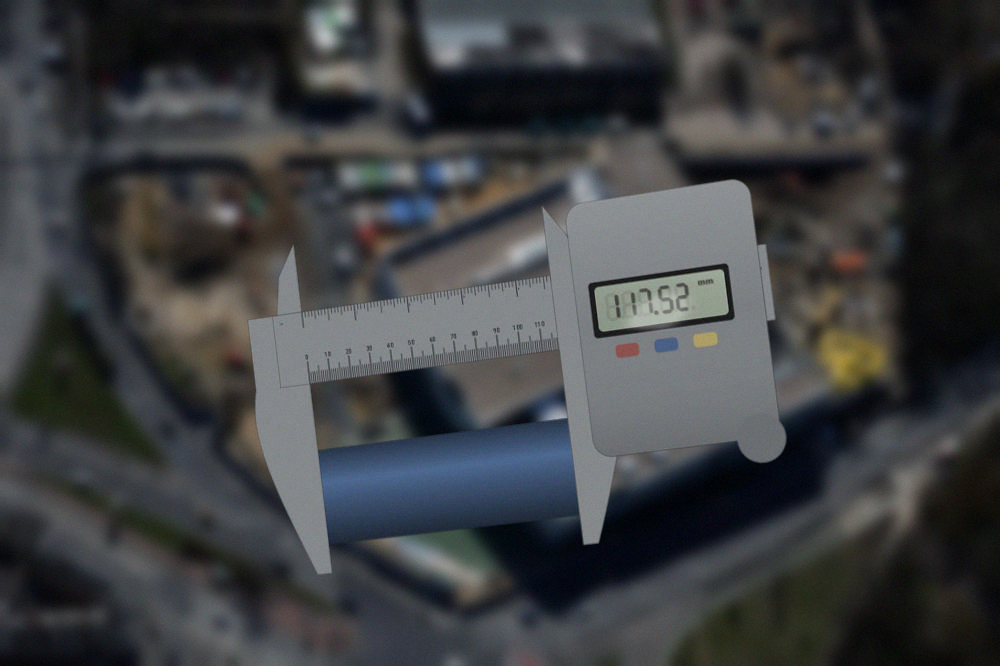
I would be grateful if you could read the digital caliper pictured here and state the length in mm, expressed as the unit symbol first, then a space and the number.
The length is mm 117.52
